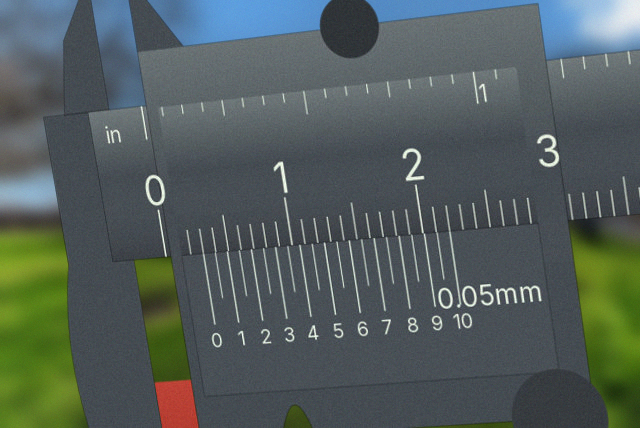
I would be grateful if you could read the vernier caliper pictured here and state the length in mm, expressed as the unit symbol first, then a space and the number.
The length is mm 3.0
